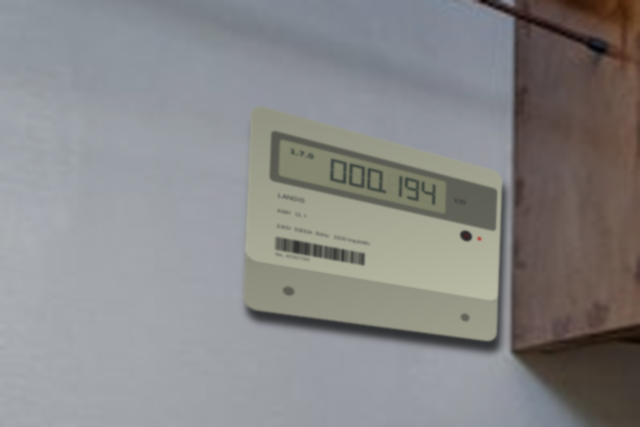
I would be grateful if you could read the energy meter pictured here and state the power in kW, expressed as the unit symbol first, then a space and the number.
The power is kW 0.194
